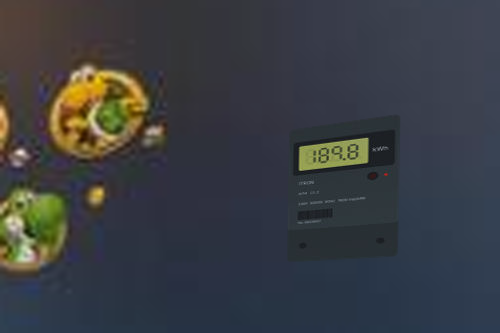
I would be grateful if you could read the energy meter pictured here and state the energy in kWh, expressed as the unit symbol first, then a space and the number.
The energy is kWh 189.8
